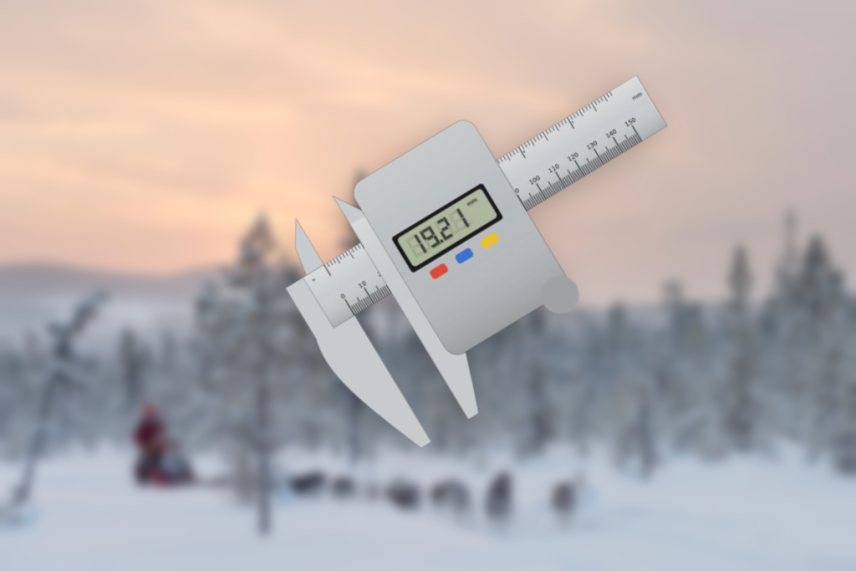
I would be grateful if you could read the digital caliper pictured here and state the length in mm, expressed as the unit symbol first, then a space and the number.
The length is mm 19.21
